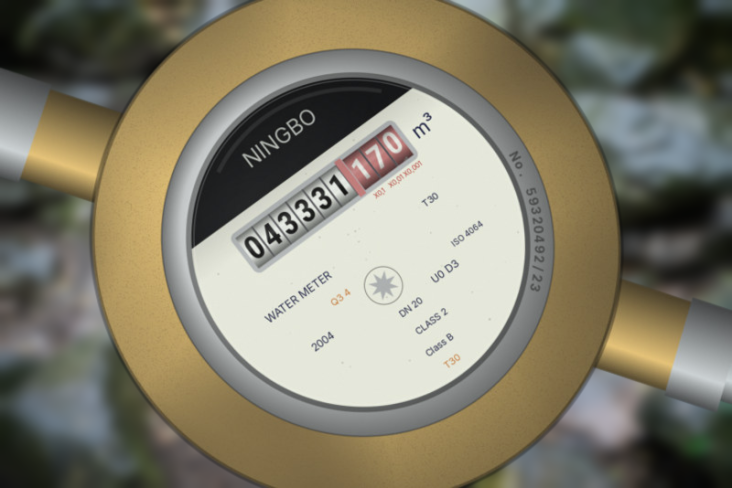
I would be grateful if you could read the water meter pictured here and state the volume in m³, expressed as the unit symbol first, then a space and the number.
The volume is m³ 43331.170
